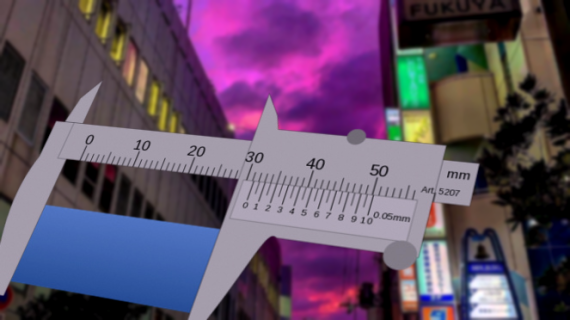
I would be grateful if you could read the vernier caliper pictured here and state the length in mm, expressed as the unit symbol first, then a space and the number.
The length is mm 31.2
